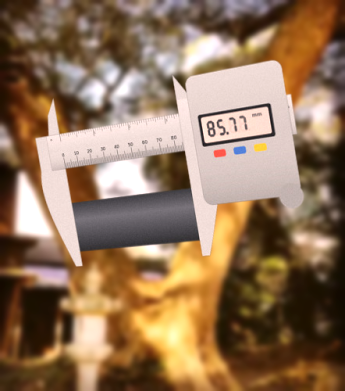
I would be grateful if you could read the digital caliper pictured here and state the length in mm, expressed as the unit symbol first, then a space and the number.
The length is mm 85.77
